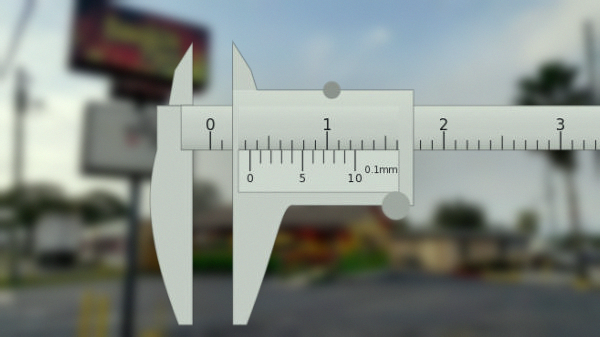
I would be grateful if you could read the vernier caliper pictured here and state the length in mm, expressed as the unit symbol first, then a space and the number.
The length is mm 3.4
